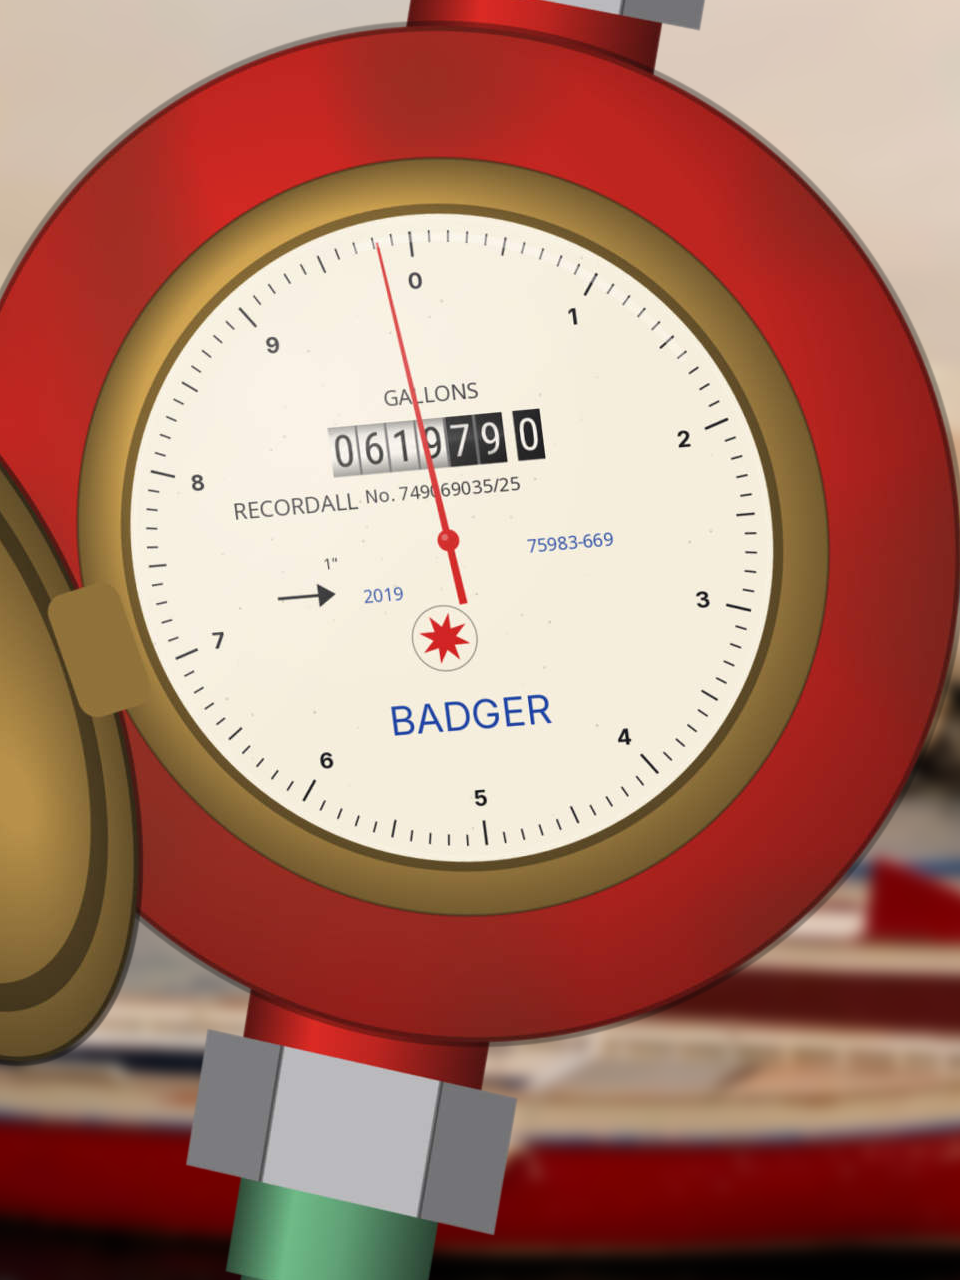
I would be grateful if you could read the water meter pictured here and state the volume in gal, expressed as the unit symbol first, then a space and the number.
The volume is gal 619789.8
